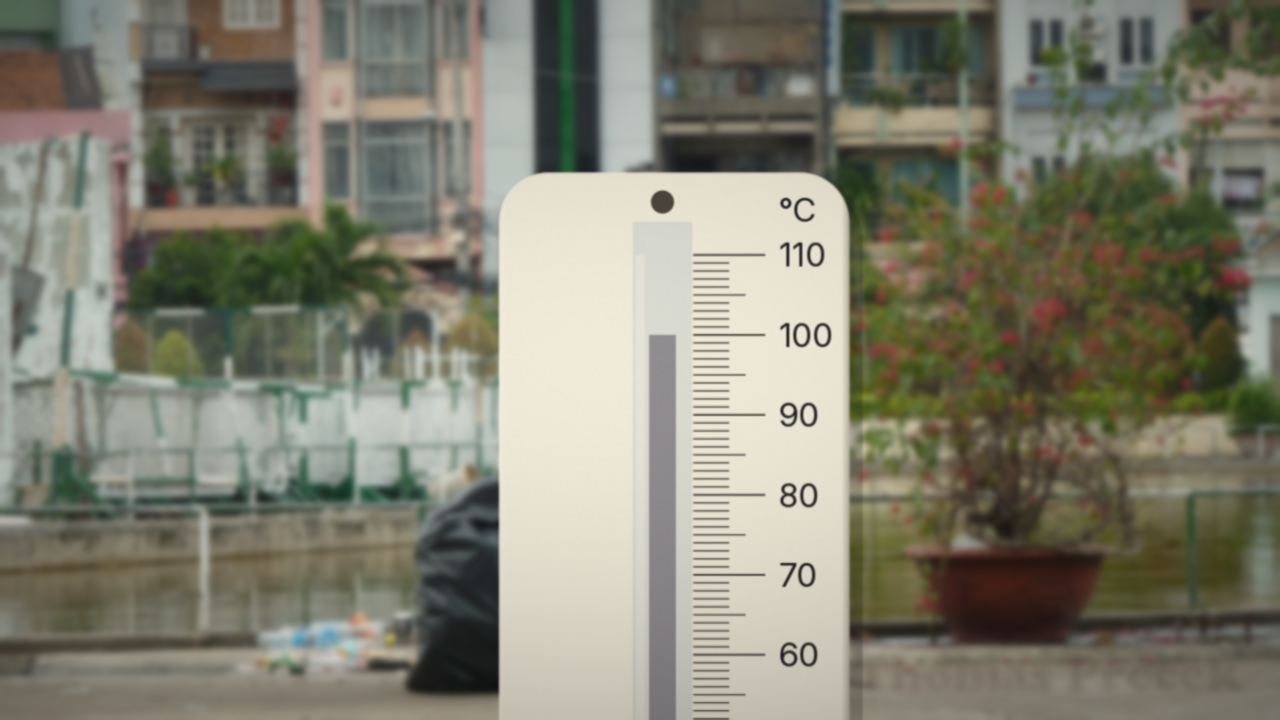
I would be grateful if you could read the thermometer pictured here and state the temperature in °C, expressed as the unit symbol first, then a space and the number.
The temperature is °C 100
